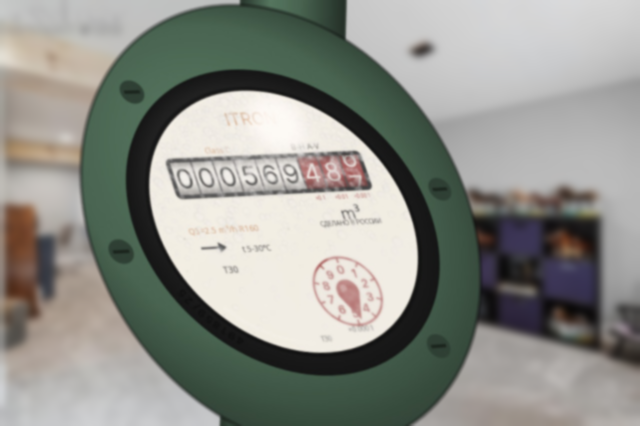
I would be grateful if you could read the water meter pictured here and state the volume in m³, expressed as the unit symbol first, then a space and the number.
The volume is m³ 569.4864
